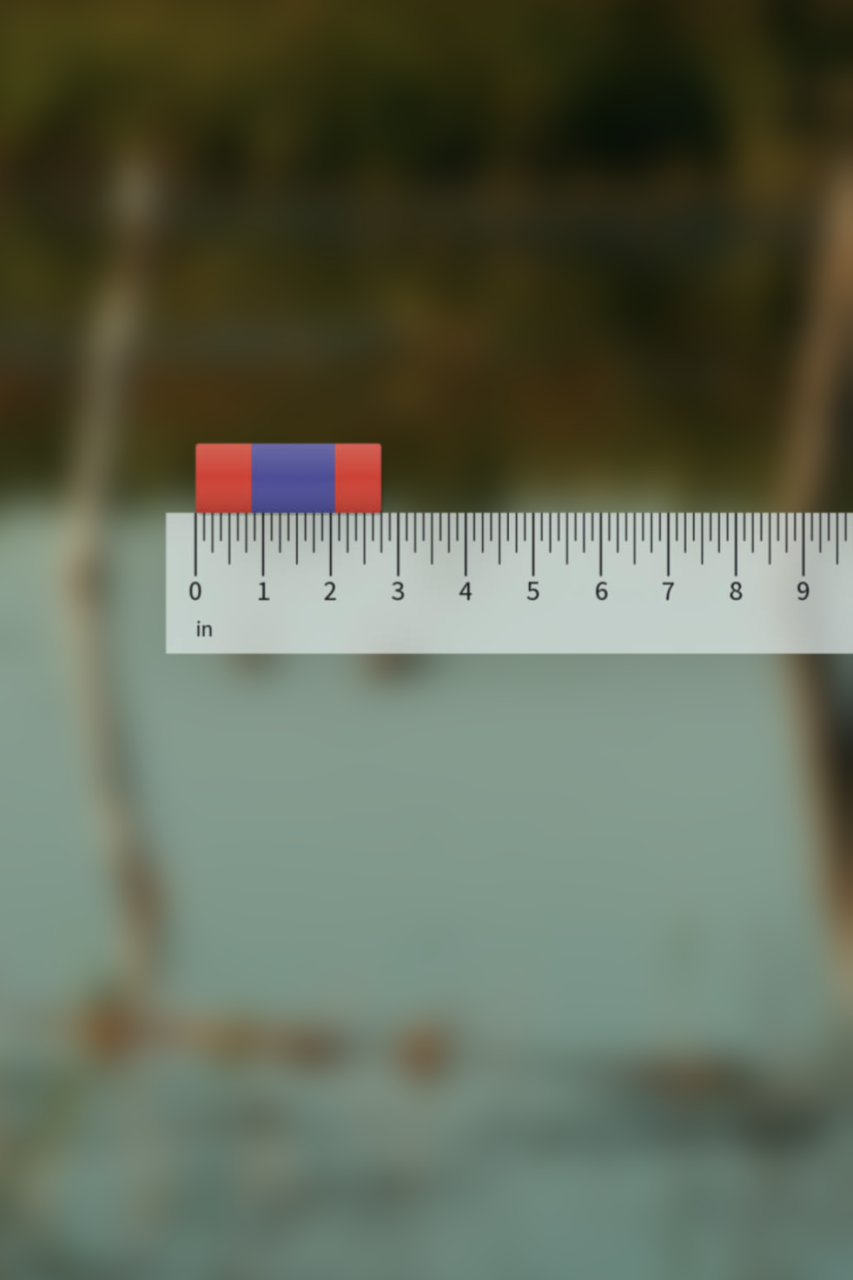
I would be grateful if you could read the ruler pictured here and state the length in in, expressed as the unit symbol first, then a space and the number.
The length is in 2.75
